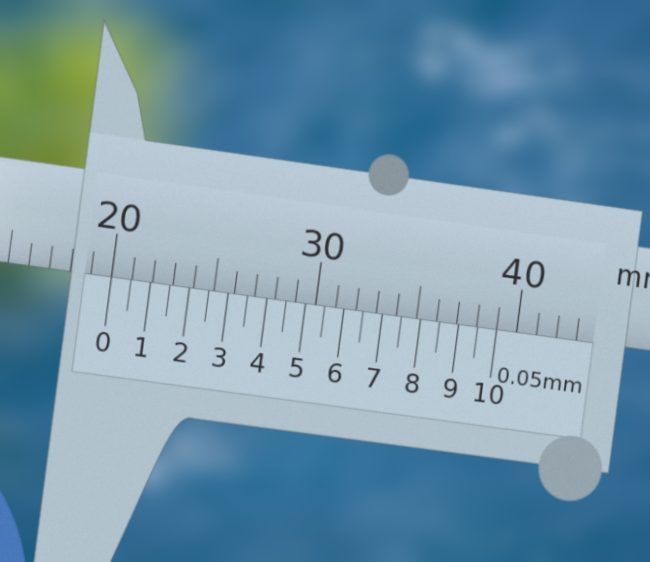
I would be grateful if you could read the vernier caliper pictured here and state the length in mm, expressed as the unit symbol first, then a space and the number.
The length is mm 20.0
